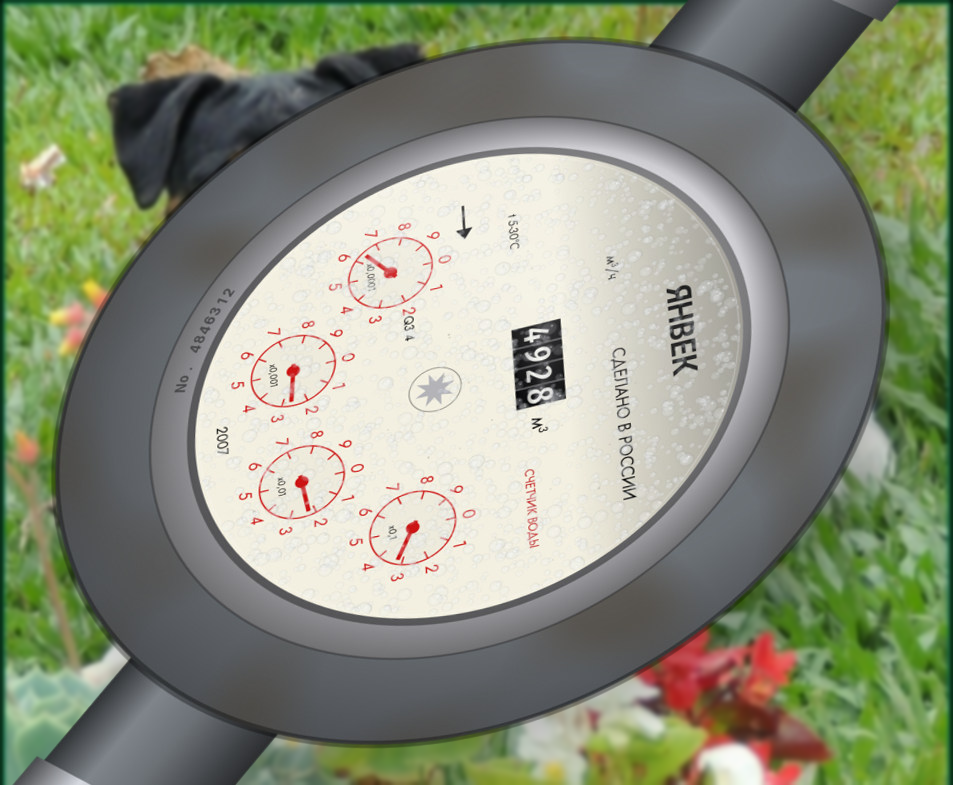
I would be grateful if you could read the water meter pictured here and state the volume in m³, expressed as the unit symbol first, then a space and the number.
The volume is m³ 4928.3226
